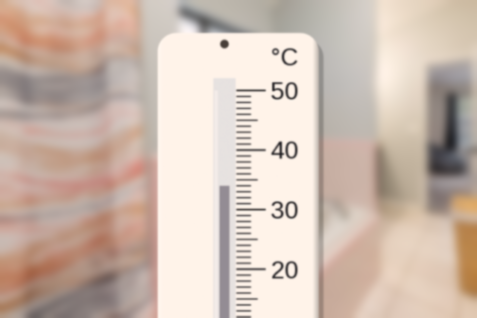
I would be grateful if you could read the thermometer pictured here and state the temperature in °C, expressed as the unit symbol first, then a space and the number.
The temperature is °C 34
